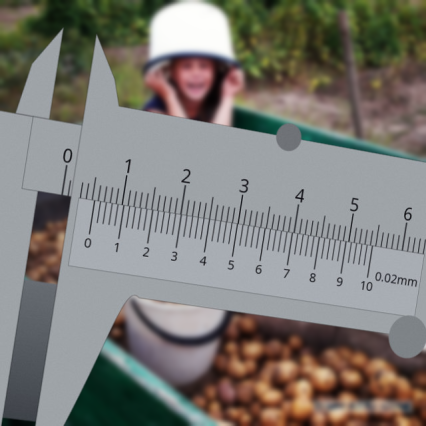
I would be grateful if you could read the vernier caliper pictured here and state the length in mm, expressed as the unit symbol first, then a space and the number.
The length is mm 5.4
